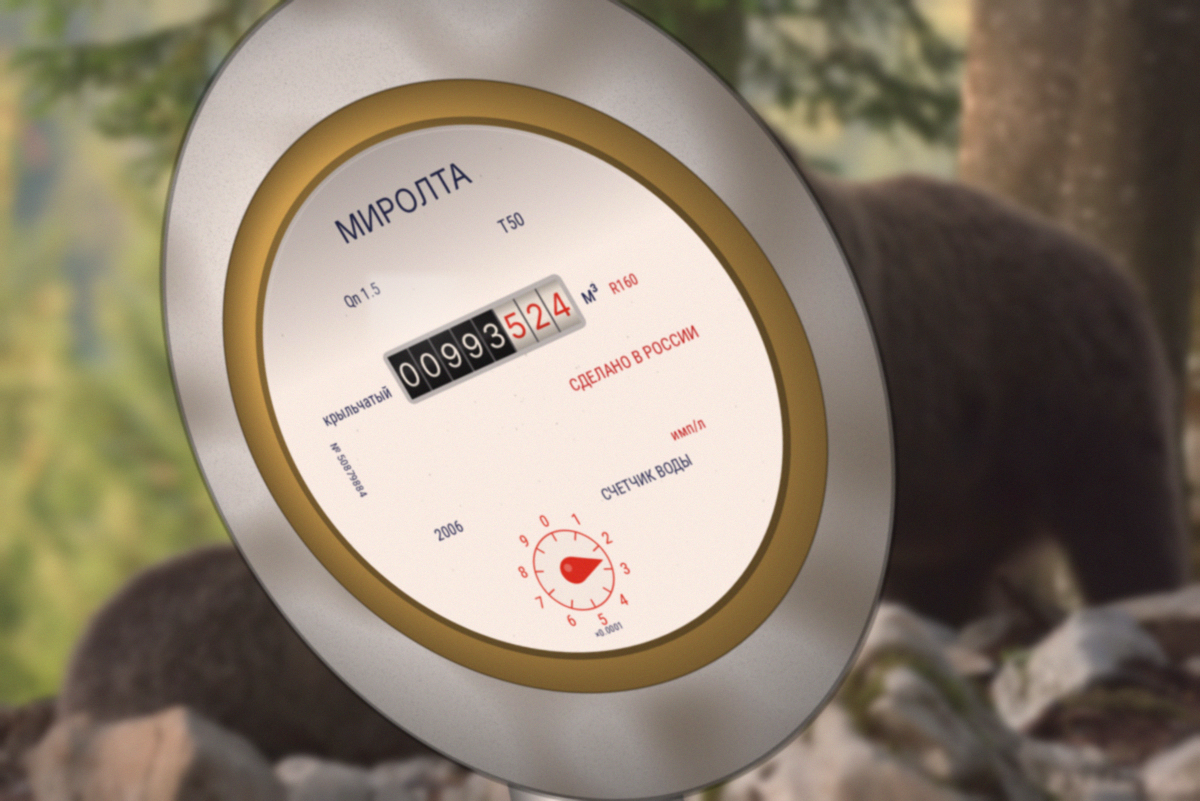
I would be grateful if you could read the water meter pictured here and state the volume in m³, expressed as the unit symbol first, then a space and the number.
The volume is m³ 993.5242
